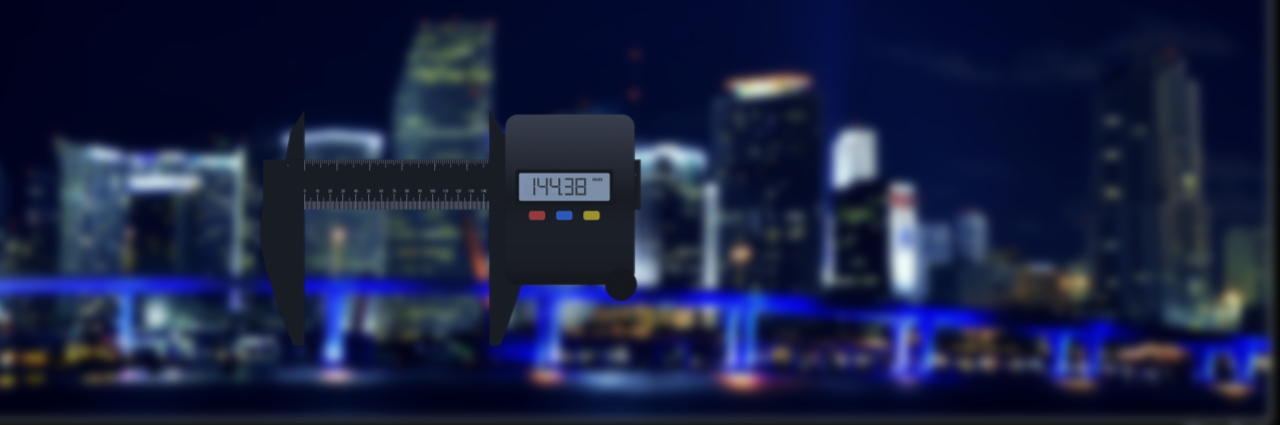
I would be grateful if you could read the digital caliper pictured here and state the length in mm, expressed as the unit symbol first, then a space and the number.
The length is mm 144.38
